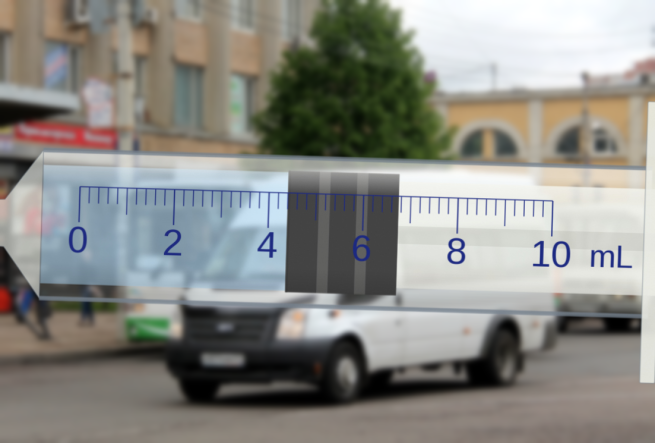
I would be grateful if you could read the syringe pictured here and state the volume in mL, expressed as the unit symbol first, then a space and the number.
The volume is mL 4.4
